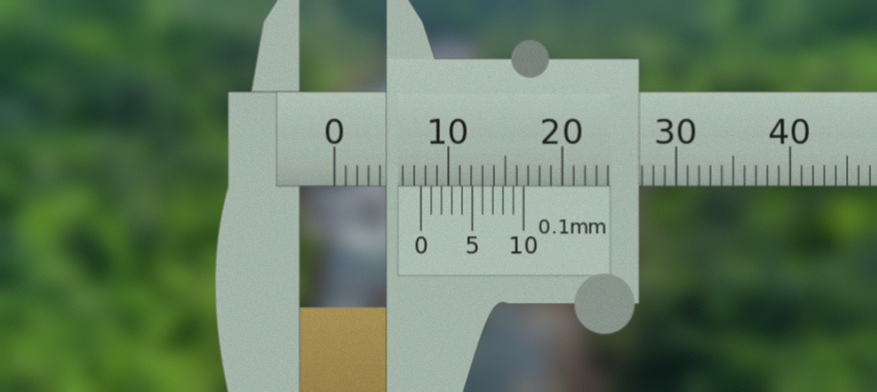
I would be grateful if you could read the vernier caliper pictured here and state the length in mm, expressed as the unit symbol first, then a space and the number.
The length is mm 7.6
